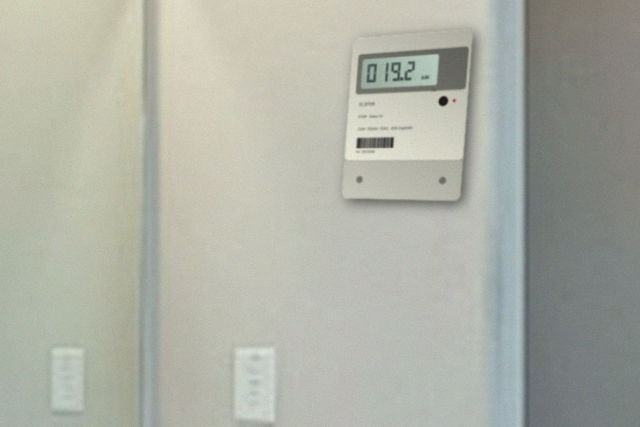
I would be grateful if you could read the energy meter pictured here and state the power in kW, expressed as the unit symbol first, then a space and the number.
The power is kW 19.2
